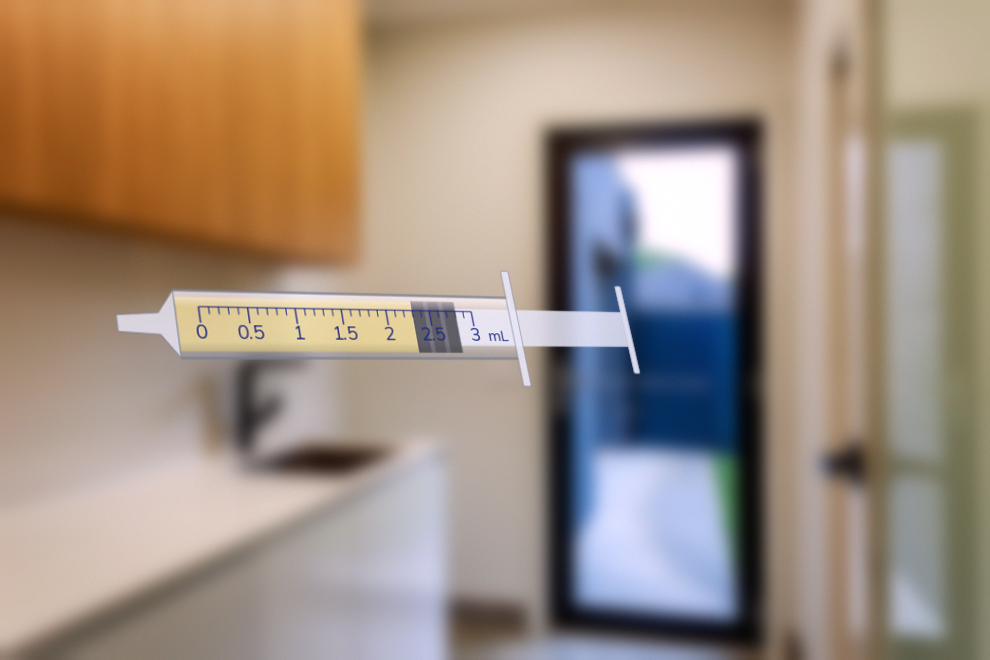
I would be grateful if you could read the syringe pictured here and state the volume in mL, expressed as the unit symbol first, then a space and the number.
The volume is mL 2.3
